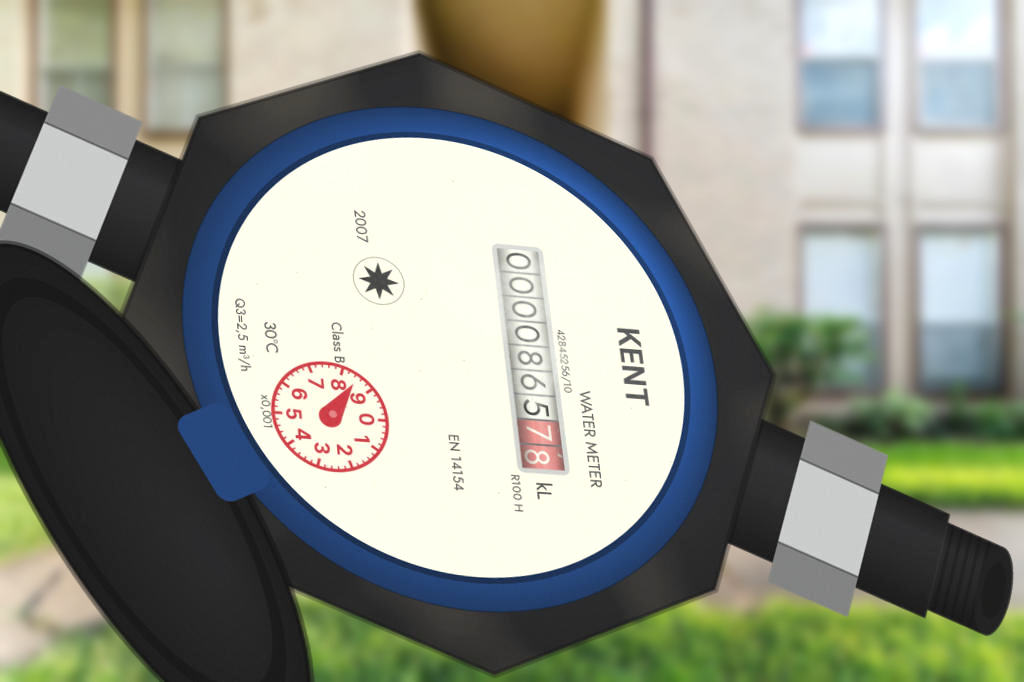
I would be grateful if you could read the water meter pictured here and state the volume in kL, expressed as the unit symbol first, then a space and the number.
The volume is kL 865.778
